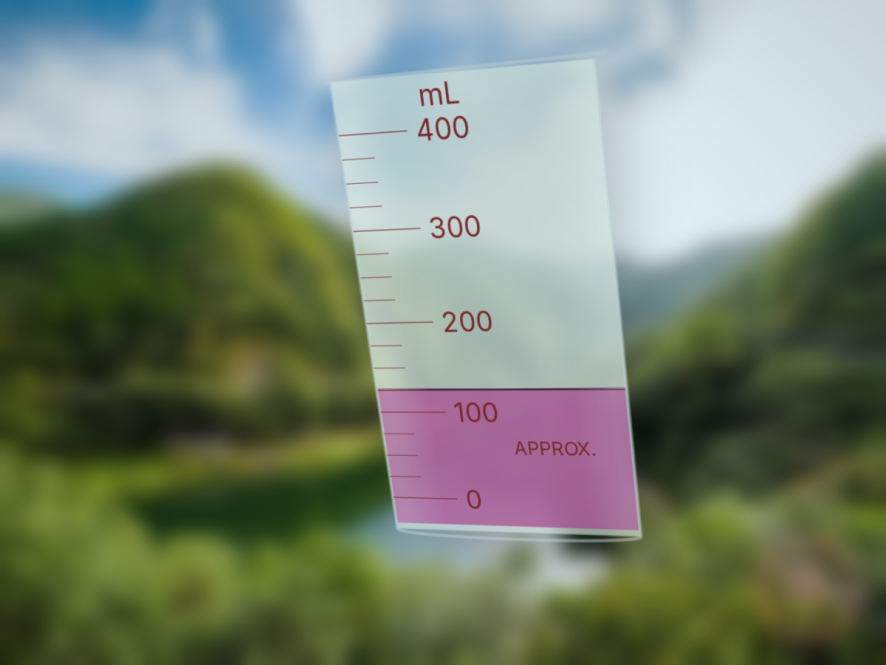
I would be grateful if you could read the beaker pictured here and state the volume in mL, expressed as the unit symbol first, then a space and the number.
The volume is mL 125
